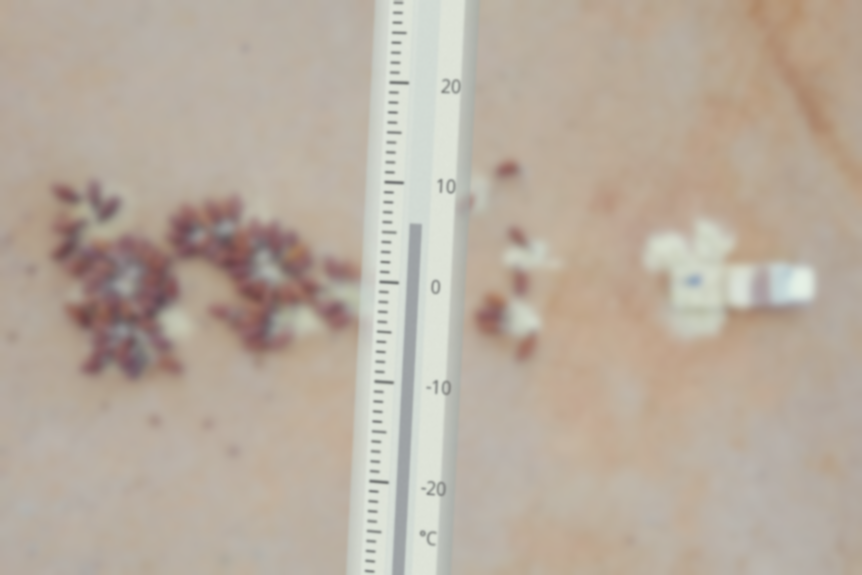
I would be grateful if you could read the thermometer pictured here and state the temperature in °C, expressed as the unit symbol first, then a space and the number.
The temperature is °C 6
